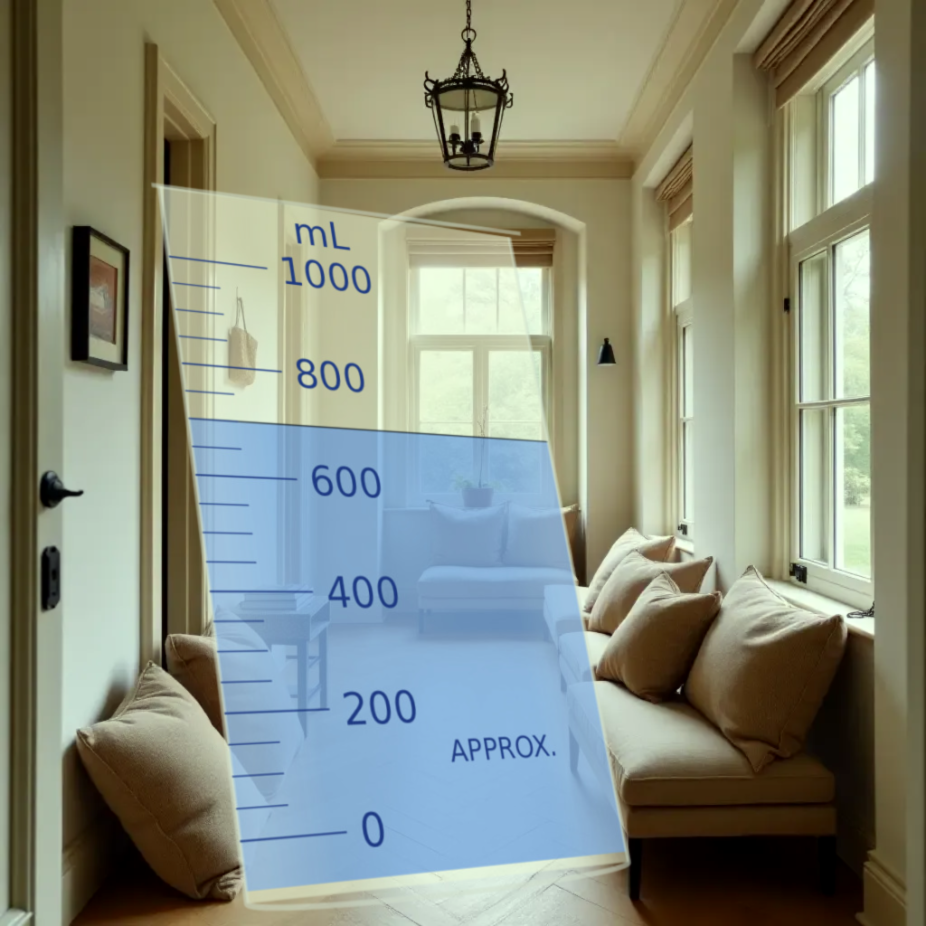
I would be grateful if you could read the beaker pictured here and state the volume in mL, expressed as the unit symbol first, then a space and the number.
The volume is mL 700
